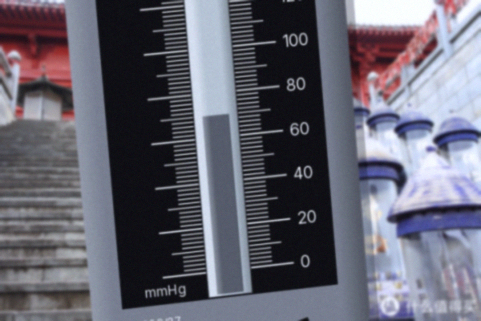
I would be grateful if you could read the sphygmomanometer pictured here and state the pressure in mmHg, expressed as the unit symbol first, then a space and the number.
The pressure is mmHg 70
